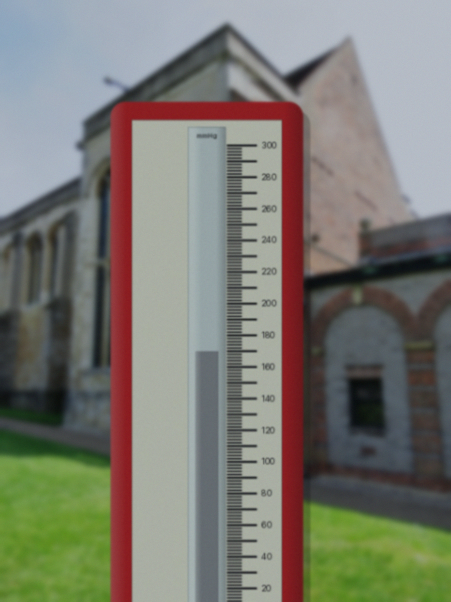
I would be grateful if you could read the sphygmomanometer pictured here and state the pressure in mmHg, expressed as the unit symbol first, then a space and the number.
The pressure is mmHg 170
